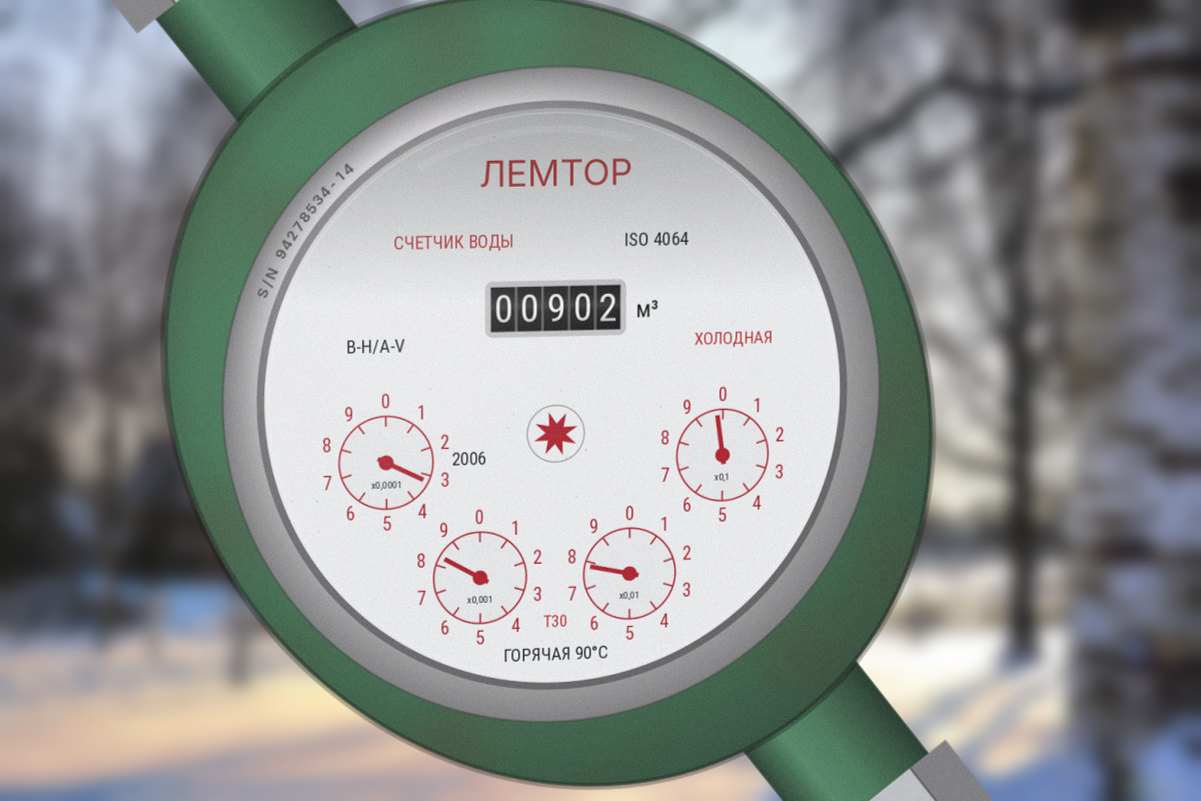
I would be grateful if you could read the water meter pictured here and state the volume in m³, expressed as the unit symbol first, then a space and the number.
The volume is m³ 901.9783
